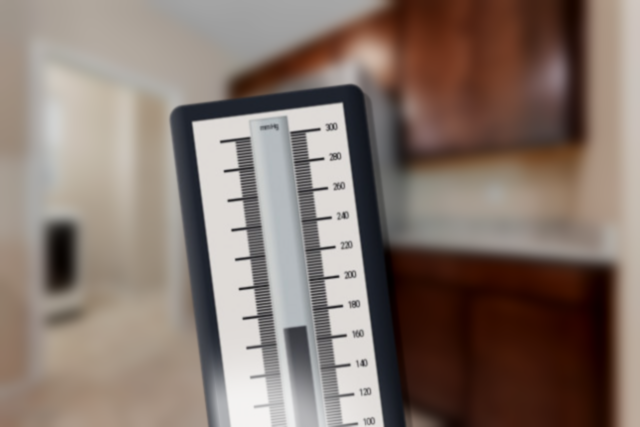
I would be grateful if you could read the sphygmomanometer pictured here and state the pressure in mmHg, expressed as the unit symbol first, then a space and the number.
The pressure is mmHg 170
